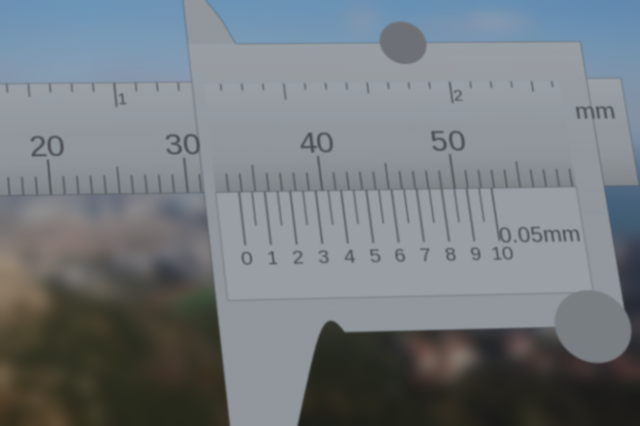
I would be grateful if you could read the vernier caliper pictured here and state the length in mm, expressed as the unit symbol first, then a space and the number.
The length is mm 33.8
